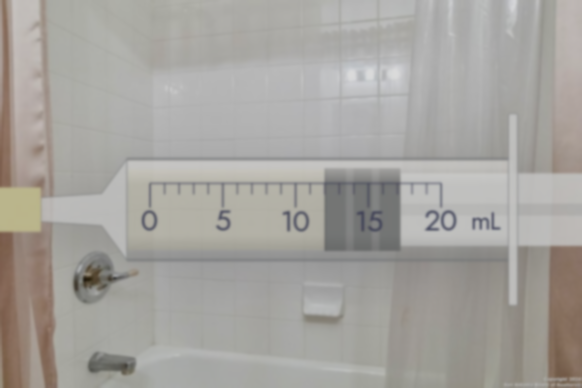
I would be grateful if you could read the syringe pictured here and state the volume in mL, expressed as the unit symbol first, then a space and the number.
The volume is mL 12
